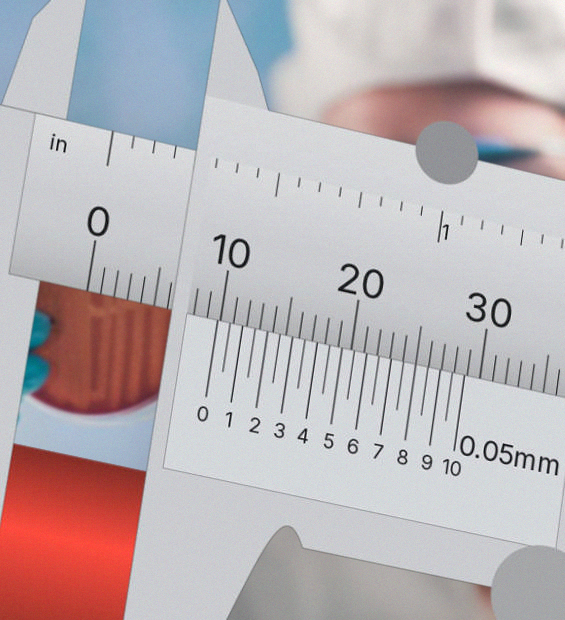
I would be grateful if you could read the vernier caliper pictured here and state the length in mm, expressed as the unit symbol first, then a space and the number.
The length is mm 9.8
